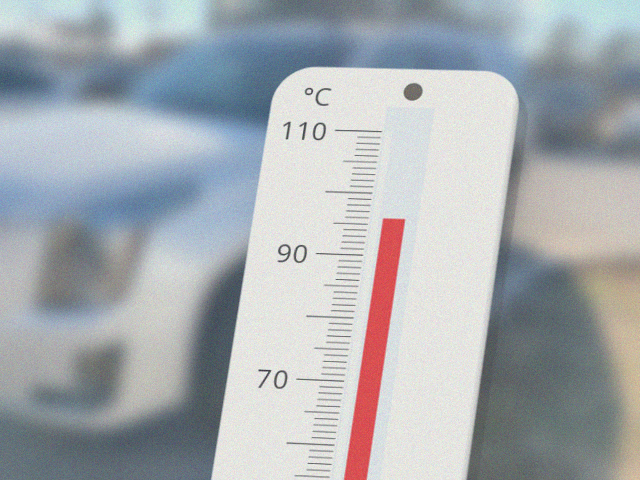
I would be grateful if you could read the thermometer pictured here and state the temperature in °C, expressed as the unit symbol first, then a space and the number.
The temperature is °C 96
